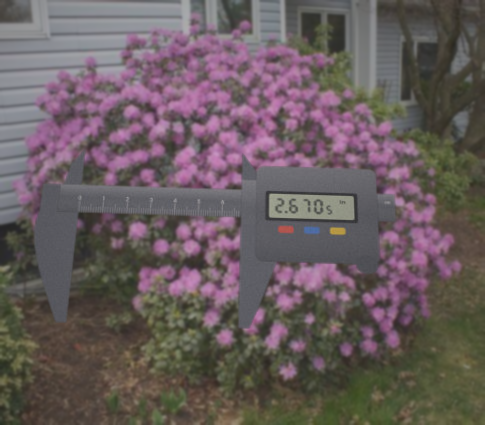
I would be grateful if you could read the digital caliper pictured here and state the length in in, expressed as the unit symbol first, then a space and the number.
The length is in 2.6705
